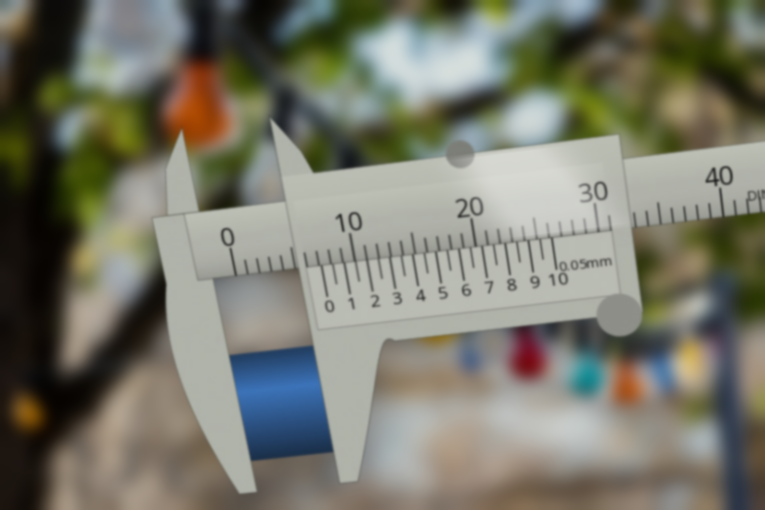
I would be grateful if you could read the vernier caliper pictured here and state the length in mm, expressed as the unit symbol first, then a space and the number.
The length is mm 7.2
